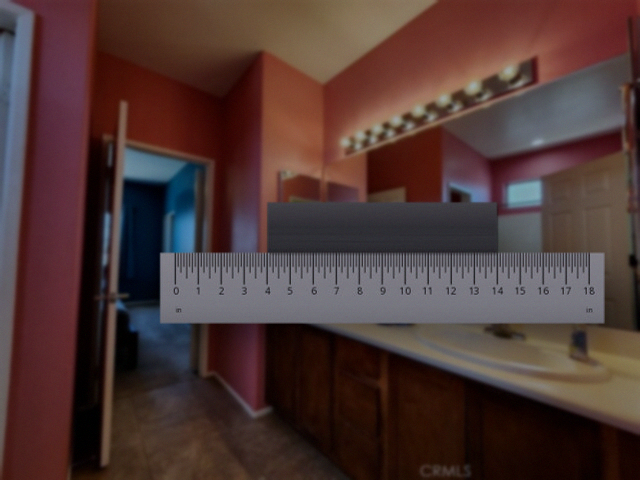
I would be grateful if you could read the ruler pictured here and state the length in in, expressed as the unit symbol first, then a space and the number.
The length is in 10
